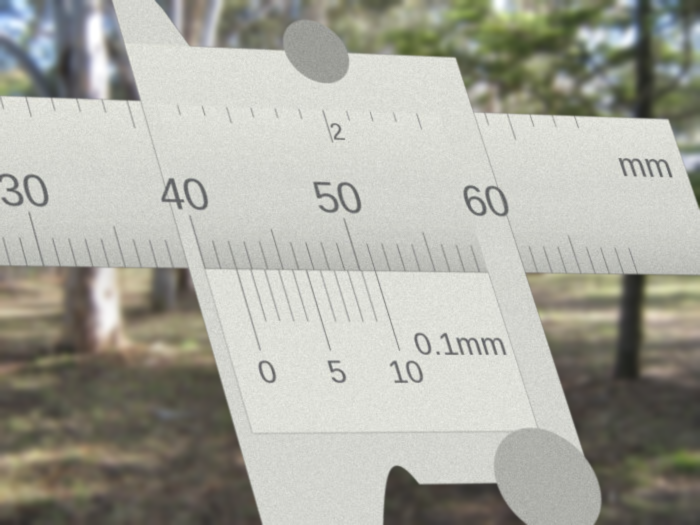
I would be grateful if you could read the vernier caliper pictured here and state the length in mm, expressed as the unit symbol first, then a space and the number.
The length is mm 42.0
